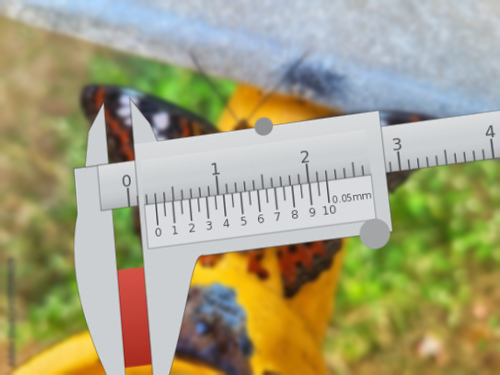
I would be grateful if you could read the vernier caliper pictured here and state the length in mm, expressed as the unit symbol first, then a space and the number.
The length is mm 3.0
